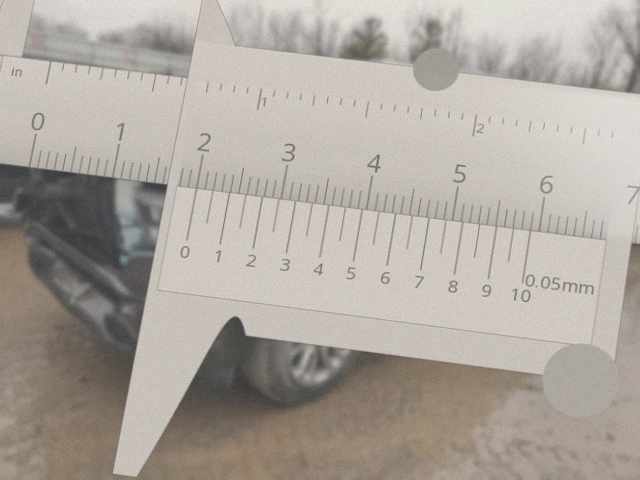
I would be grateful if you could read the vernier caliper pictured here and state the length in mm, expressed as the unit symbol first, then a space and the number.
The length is mm 20.0
